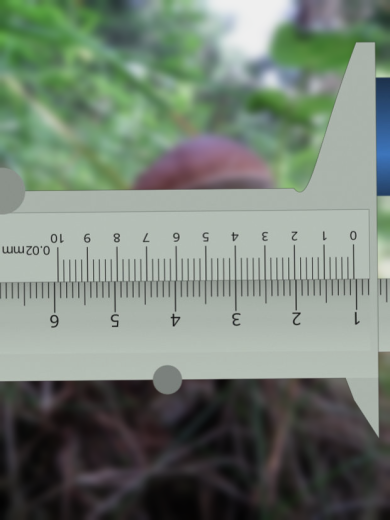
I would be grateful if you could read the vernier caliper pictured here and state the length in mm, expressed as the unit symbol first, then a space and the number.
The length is mm 10.4
